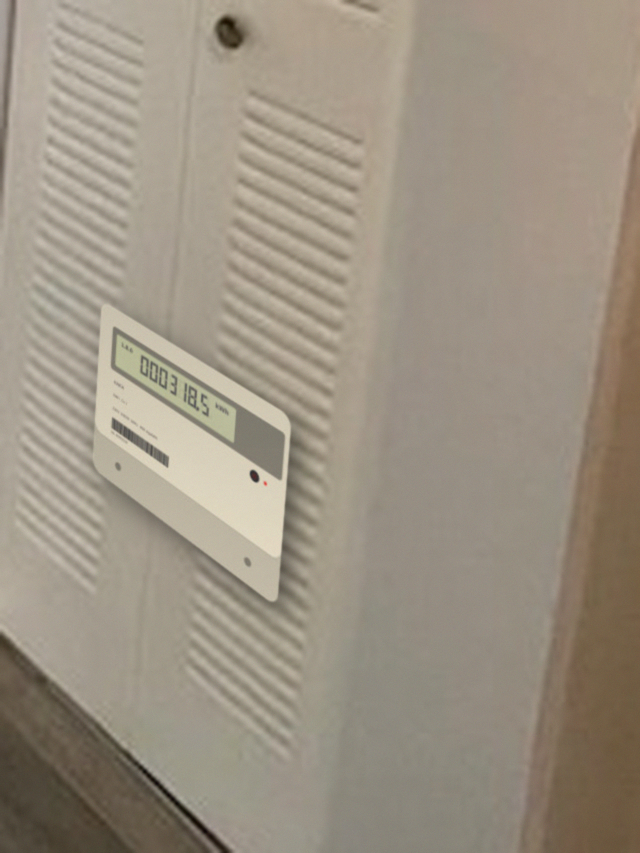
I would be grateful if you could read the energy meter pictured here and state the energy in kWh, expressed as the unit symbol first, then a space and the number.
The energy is kWh 318.5
